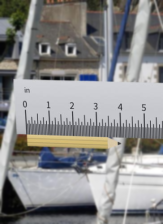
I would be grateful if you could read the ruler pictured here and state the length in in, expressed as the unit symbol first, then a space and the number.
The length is in 4
